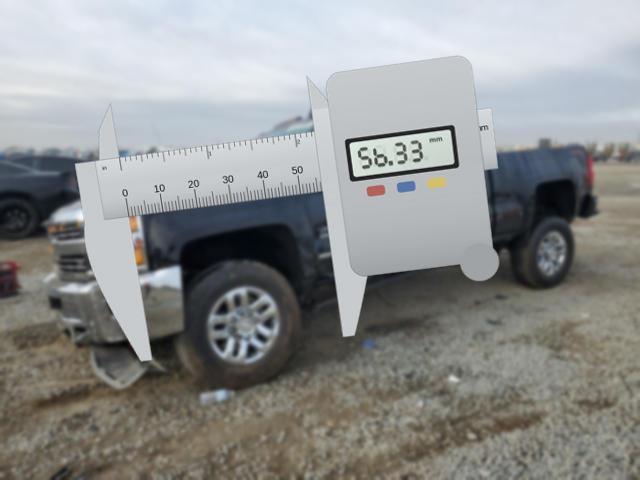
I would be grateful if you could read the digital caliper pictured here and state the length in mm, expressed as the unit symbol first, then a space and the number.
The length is mm 56.33
